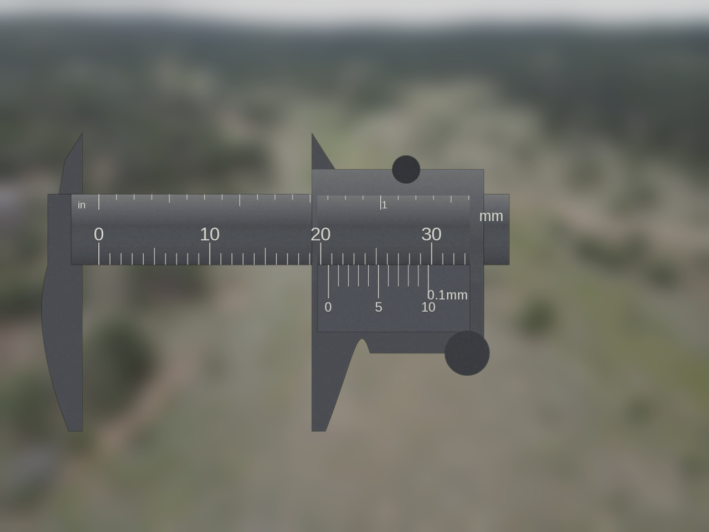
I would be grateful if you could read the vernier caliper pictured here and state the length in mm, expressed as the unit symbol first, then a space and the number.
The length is mm 20.7
